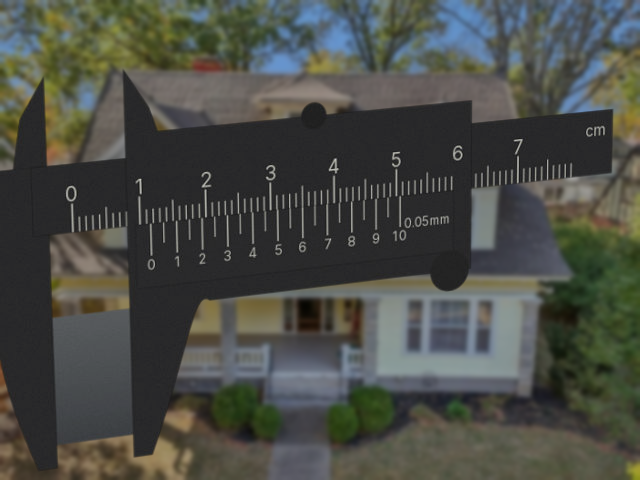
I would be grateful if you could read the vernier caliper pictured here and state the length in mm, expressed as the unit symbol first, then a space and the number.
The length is mm 11.6
